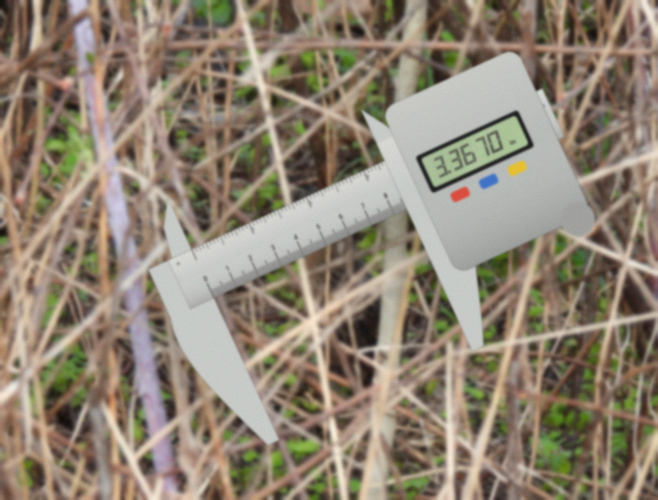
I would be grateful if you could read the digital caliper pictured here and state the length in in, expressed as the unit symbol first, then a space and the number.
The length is in 3.3670
